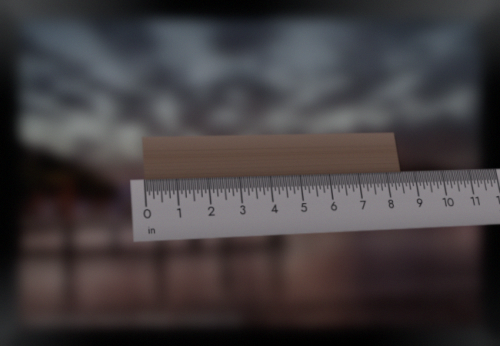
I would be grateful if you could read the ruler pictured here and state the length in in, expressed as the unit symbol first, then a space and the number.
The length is in 8.5
